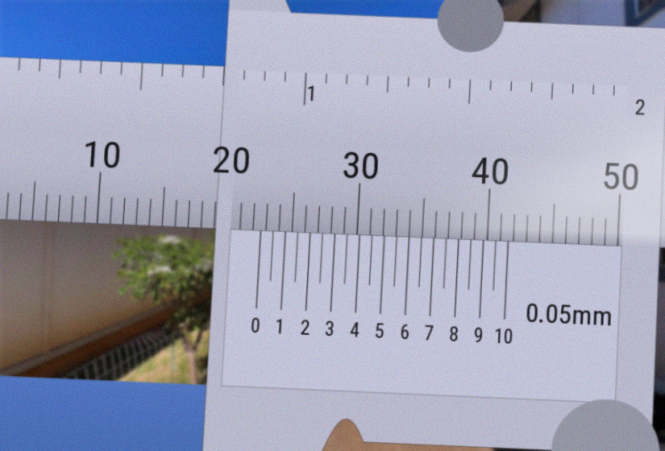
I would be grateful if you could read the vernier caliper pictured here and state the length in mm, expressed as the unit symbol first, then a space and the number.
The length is mm 22.6
